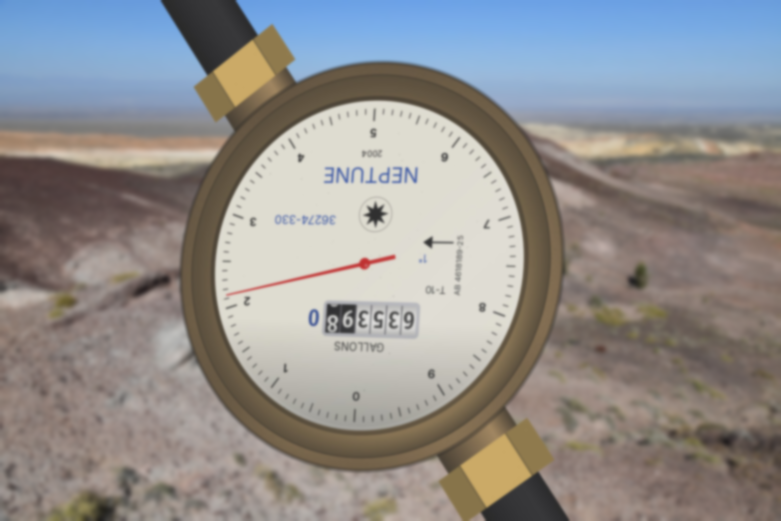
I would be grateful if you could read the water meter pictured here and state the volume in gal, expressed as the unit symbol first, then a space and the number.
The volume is gal 6353982.1
